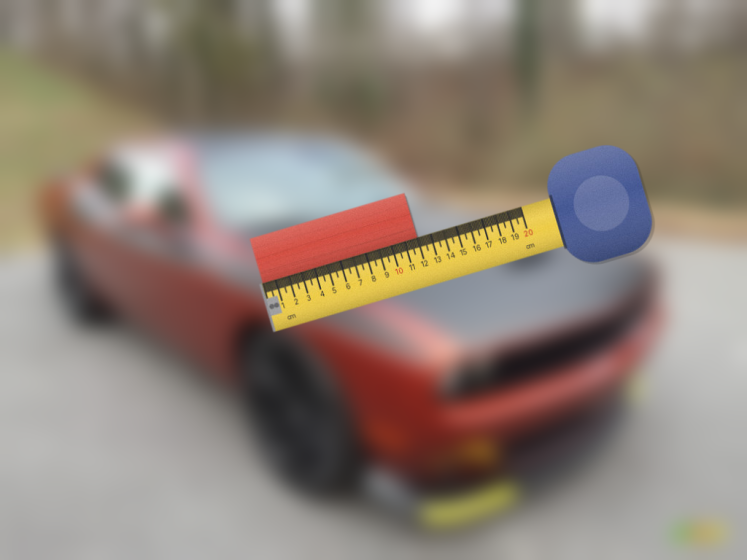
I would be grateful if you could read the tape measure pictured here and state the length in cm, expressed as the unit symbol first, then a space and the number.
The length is cm 12
